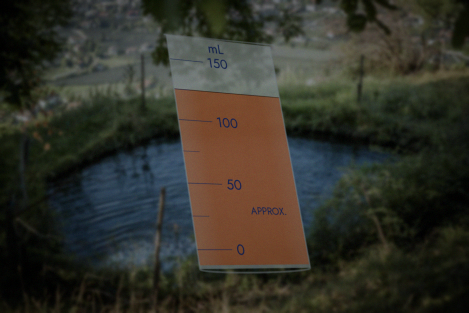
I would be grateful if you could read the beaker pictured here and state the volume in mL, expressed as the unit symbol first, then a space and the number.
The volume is mL 125
